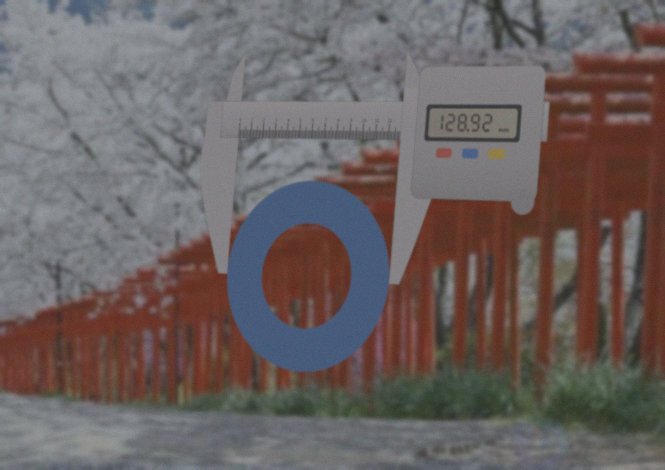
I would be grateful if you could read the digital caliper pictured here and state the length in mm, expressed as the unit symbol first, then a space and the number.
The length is mm 128.92
